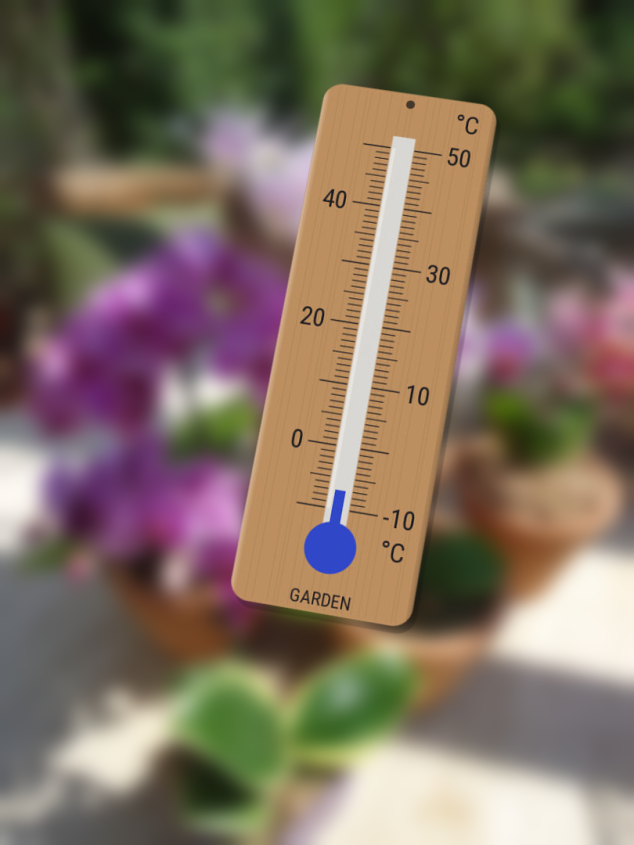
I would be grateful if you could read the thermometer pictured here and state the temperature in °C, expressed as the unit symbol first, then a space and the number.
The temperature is °C -7
